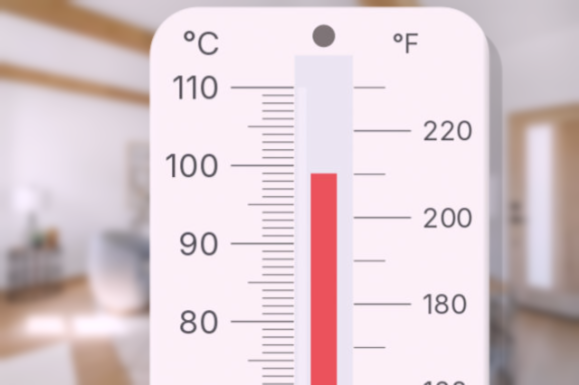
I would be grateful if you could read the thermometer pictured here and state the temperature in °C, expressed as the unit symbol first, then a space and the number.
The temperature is °C 99
